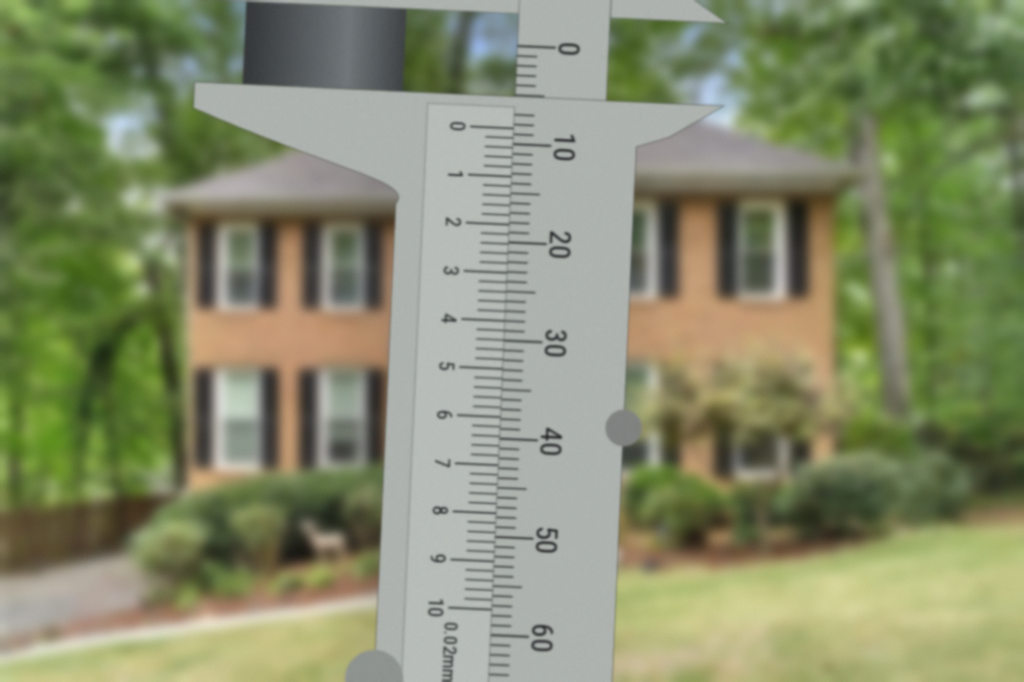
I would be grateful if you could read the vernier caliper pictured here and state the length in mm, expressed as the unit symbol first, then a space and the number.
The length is mm 8.4
